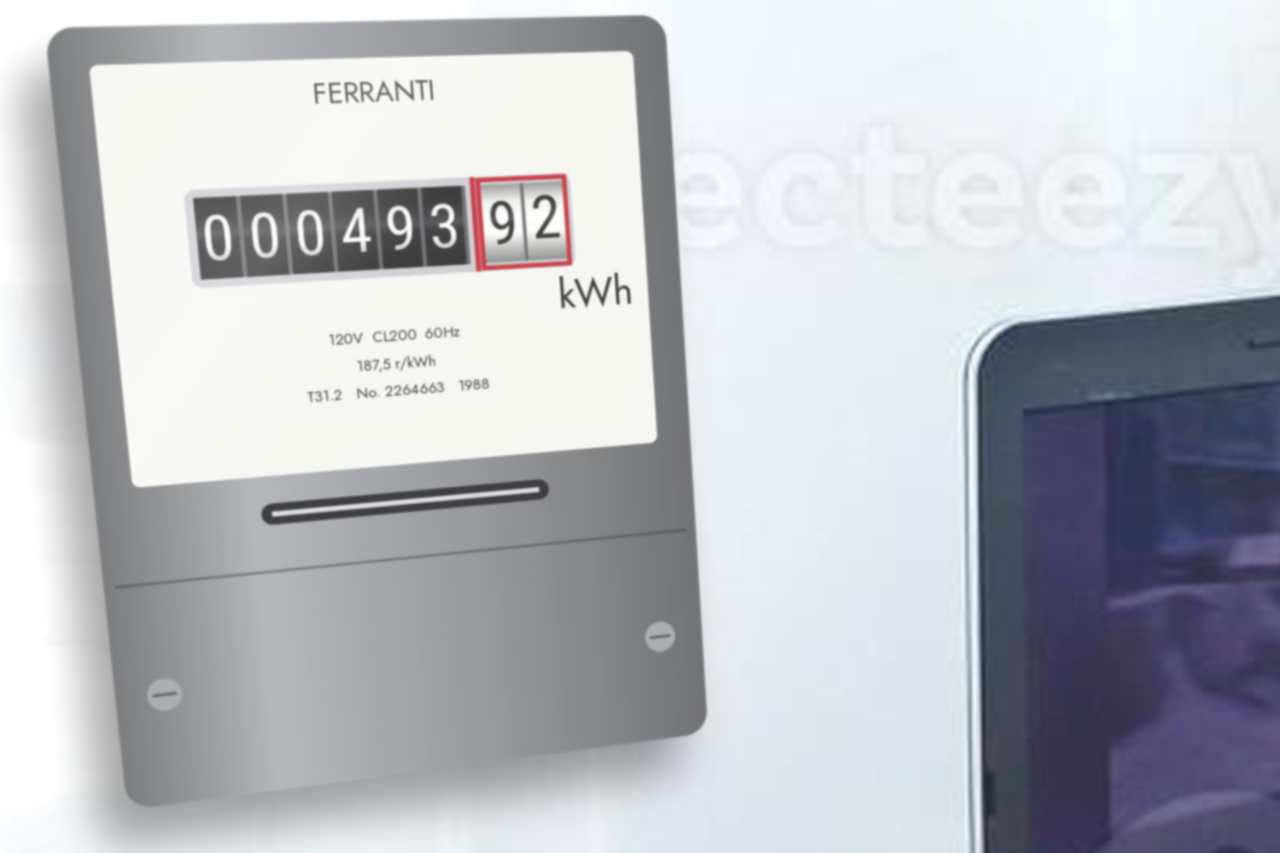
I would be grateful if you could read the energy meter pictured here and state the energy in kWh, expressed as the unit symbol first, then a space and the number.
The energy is kWh 493.92
